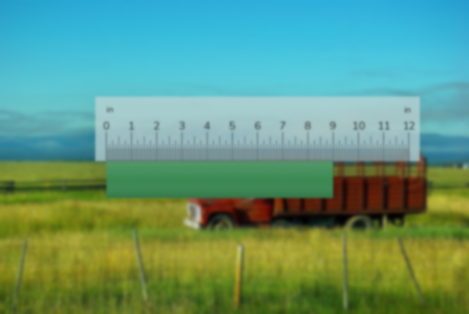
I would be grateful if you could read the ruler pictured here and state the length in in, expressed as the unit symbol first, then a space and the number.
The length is in 9
